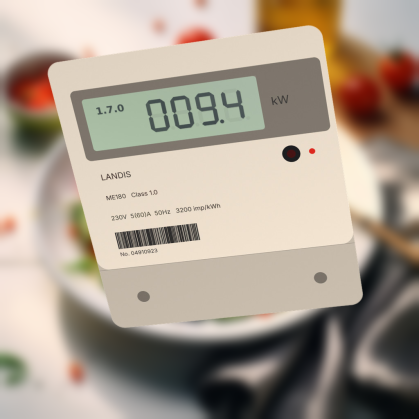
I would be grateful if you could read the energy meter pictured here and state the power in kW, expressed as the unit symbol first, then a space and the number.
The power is kW 9.4
